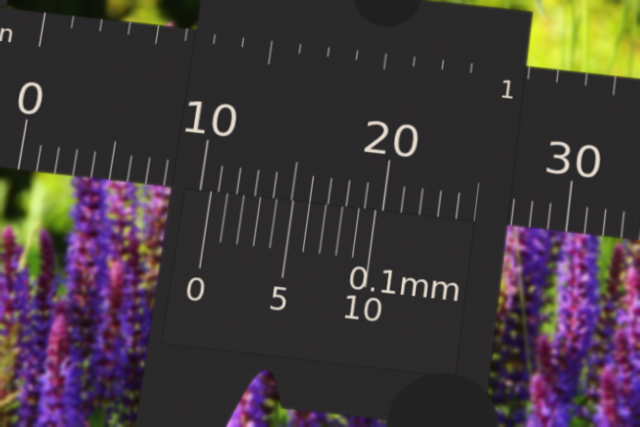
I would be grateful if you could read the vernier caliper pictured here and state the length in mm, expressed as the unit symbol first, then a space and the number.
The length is mm 10.6
